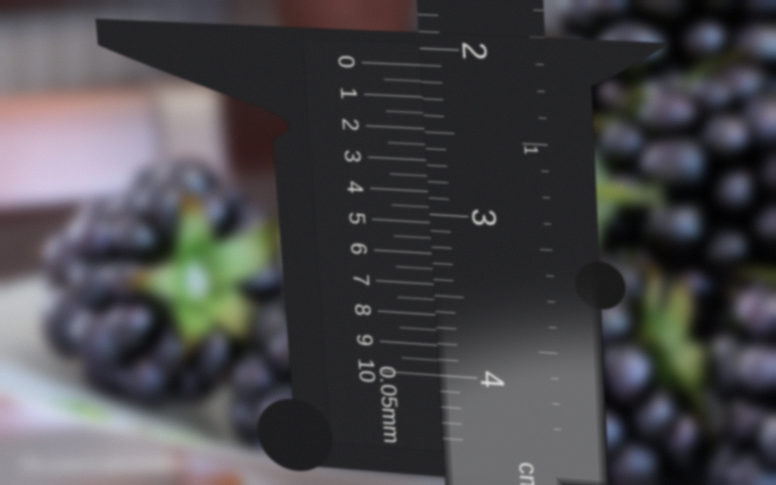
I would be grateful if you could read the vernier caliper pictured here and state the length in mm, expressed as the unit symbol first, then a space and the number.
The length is mm 21.0
